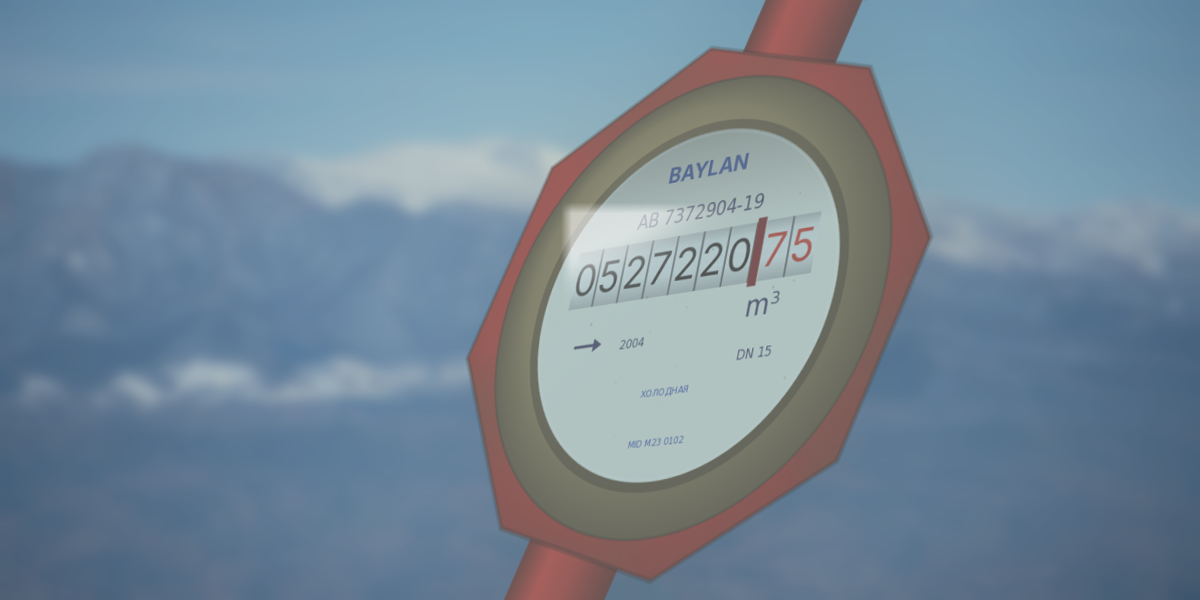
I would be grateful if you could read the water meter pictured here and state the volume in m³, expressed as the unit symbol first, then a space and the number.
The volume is m³ 527220.75
